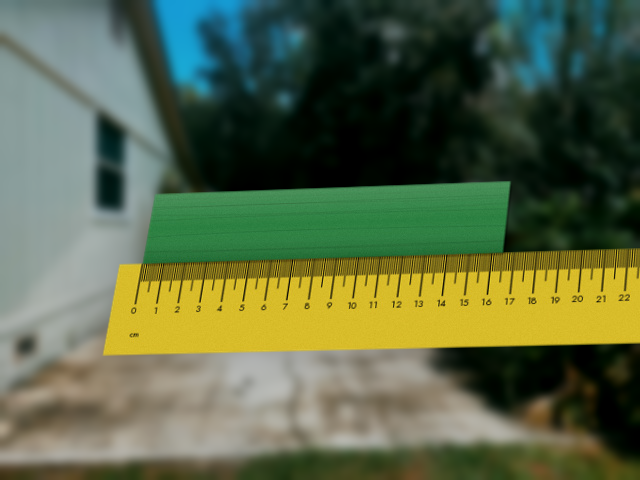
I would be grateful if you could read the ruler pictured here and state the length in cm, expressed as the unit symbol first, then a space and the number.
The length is cm 16.5
